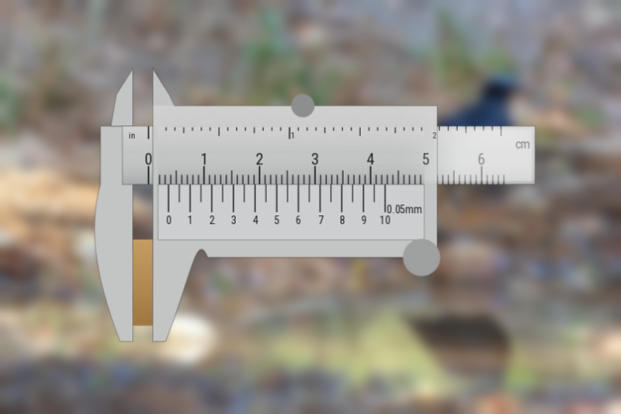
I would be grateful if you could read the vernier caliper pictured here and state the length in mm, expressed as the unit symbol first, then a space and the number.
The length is mm 3.6
